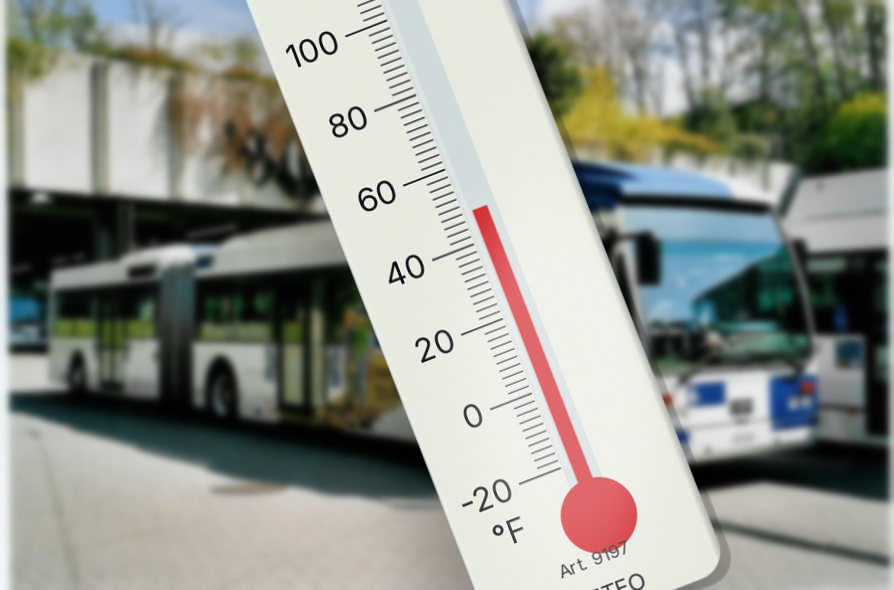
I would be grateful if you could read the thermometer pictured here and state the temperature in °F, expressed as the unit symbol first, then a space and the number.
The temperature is °F 48
